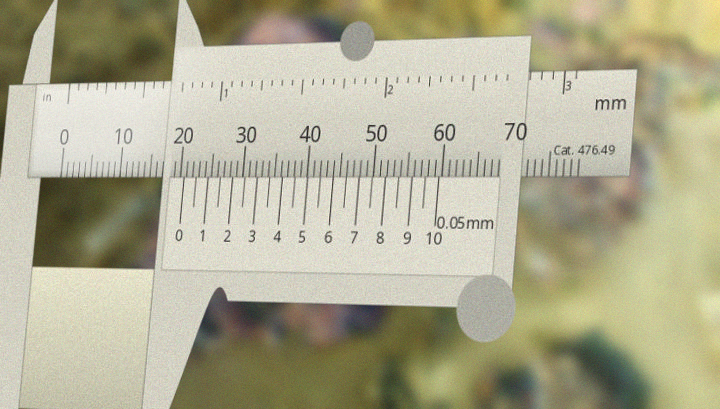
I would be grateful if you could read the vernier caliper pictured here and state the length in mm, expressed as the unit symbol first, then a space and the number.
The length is mm 20.6
